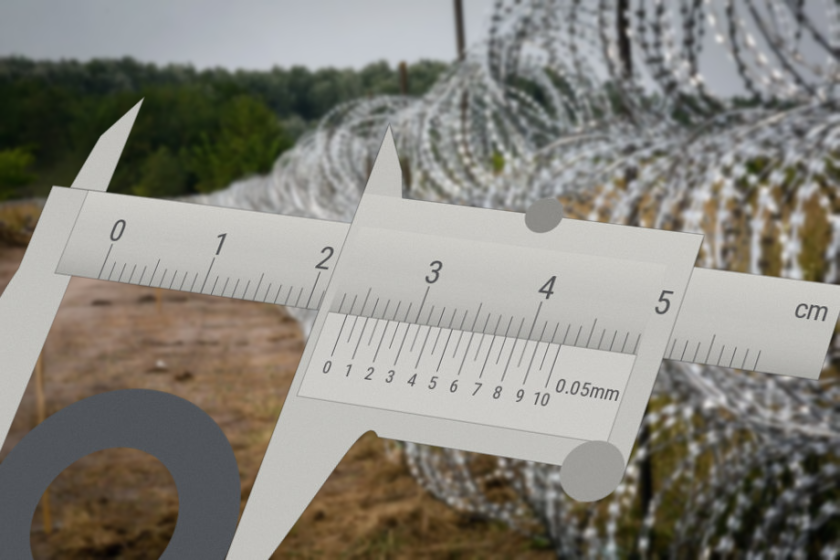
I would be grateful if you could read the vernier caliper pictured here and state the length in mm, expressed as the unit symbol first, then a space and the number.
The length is mm 23.8
